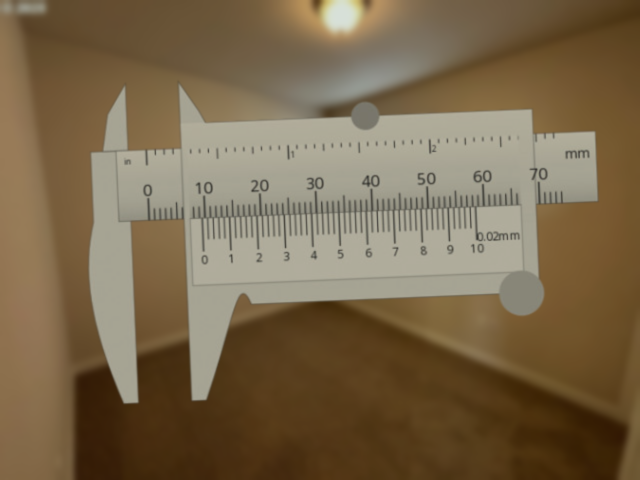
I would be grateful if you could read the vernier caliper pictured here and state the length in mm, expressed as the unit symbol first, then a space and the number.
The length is mm 9.5
